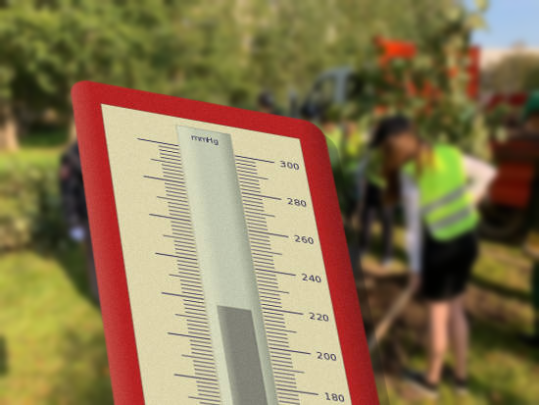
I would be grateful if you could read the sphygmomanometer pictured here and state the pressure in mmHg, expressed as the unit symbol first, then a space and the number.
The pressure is mmHg 218
